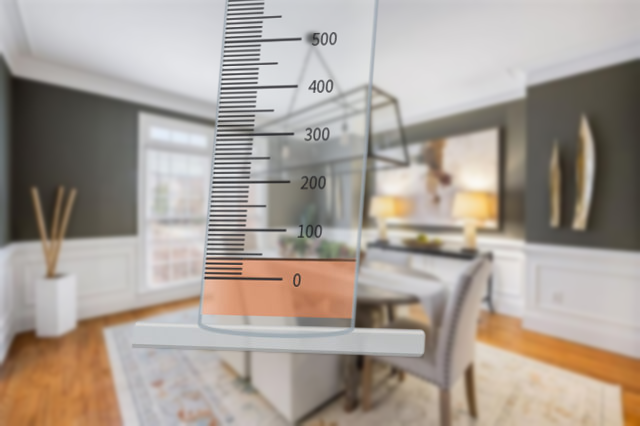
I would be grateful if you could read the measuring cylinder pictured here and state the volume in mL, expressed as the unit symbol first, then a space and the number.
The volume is mL 40
